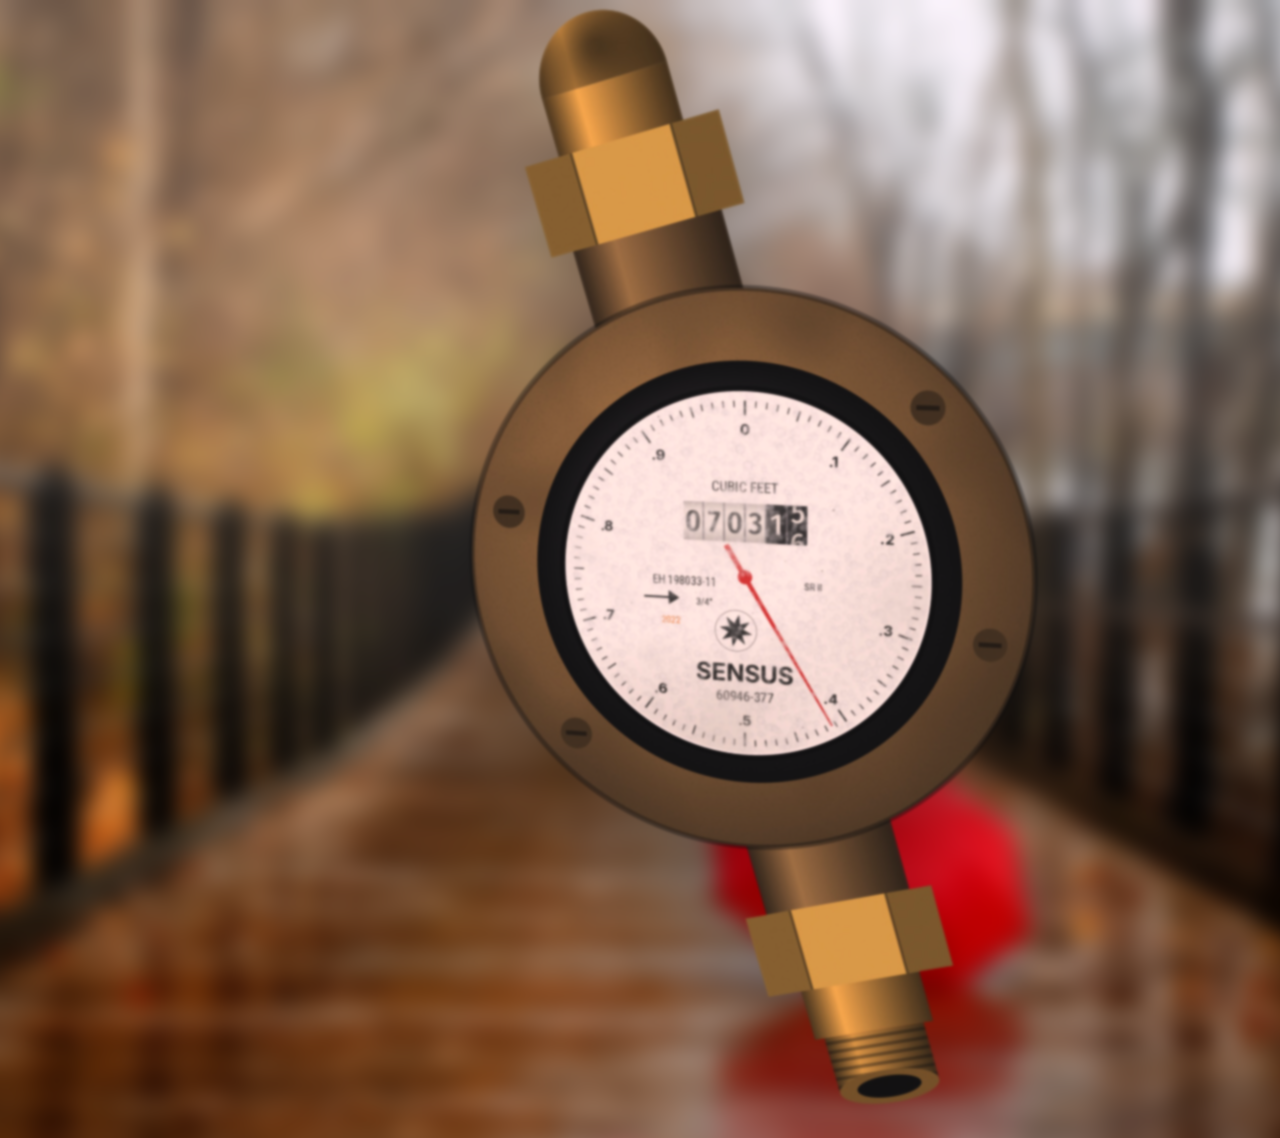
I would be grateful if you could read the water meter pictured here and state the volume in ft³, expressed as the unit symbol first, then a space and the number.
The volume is ft³ 70315.41
